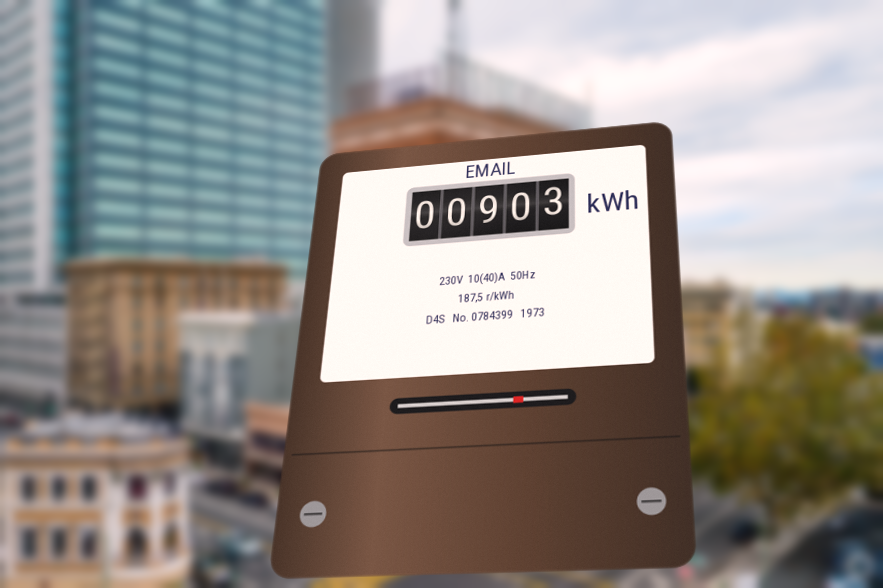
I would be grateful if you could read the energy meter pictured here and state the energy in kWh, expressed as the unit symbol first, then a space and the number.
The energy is kWh 903
